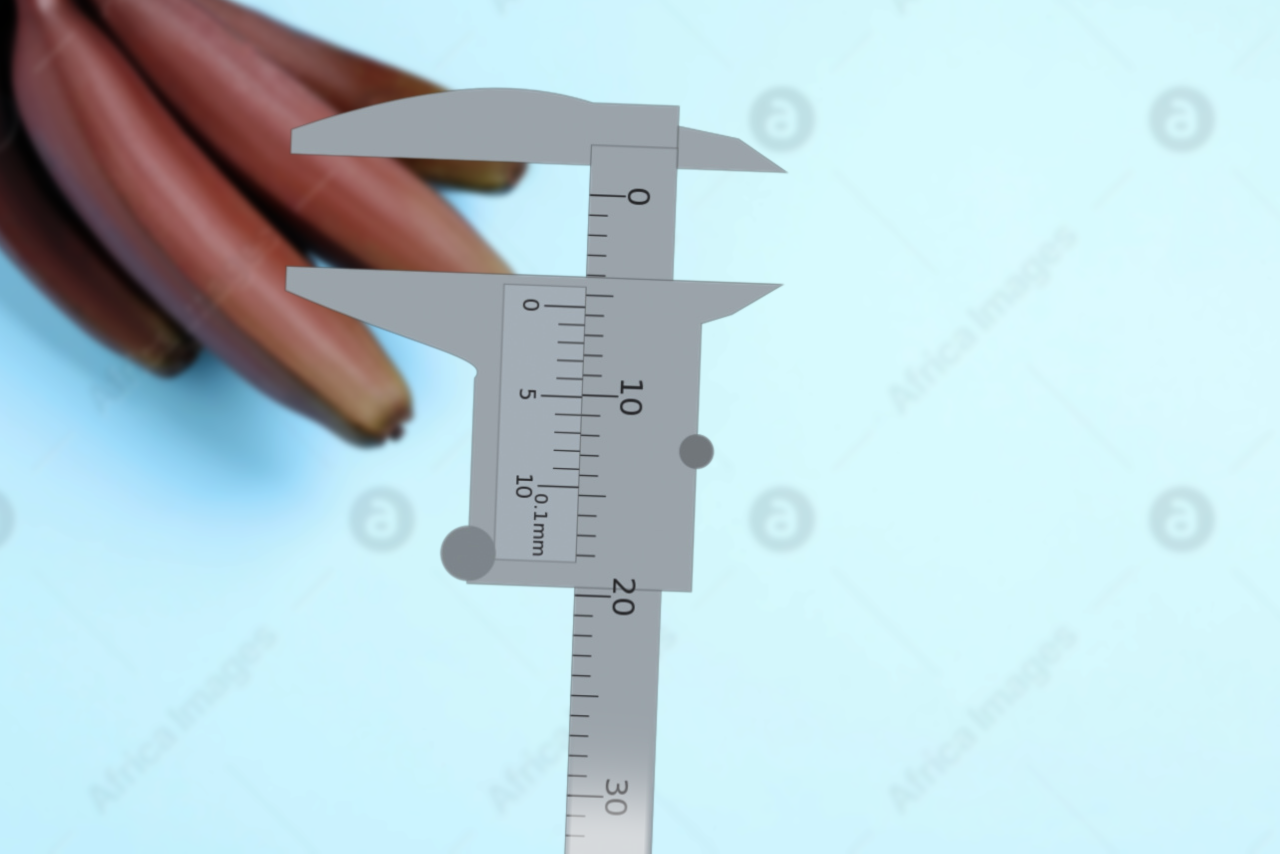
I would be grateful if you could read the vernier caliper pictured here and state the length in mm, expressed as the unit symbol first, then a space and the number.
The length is mm 5.6
